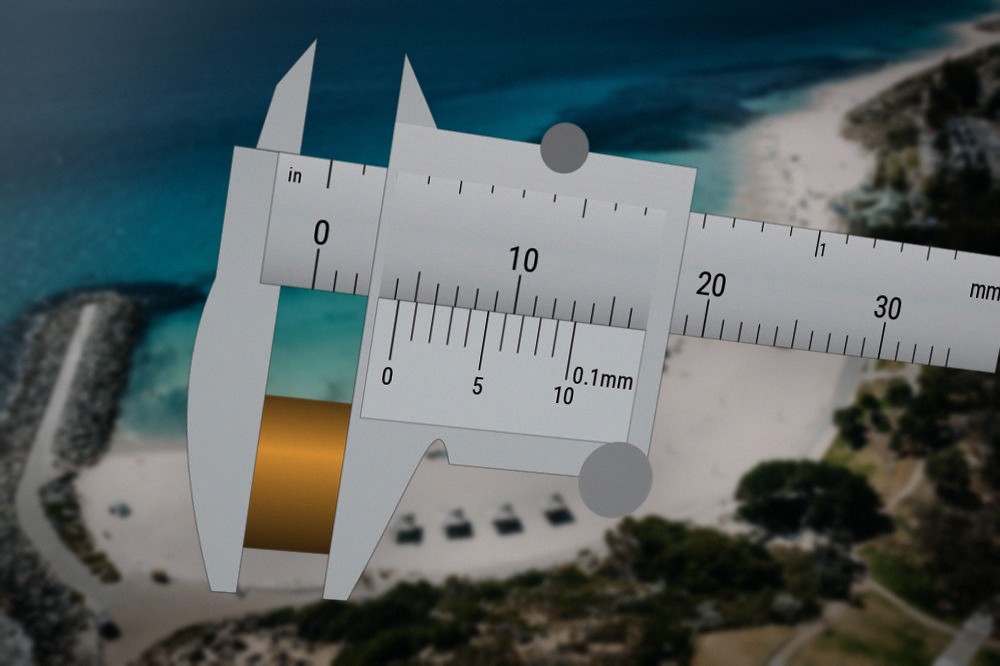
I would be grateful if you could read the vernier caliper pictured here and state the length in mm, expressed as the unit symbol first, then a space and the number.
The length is mm 4.2
